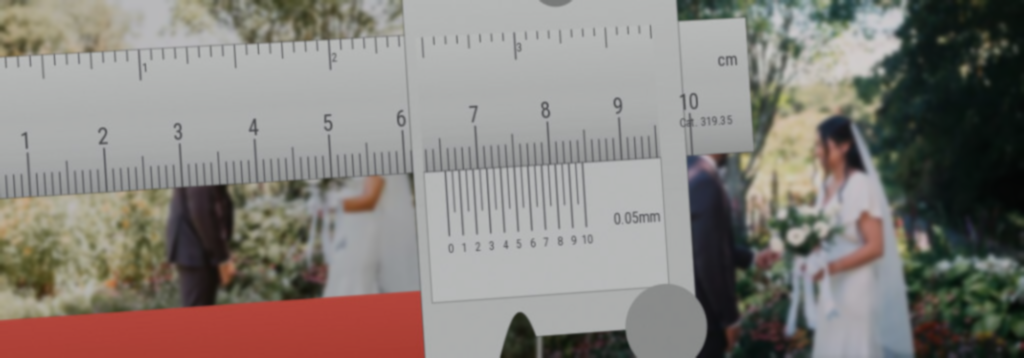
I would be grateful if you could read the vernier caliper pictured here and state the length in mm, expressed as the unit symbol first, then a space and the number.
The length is mm 65.5
